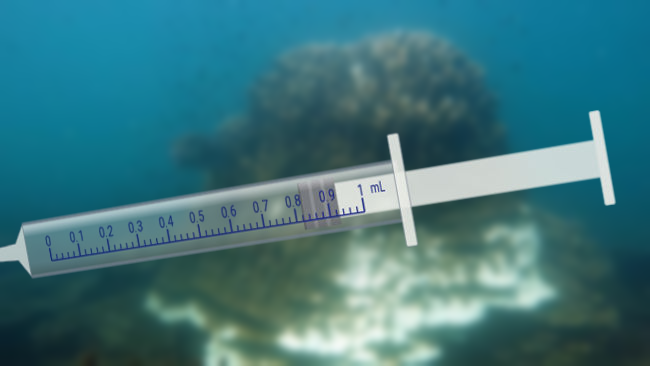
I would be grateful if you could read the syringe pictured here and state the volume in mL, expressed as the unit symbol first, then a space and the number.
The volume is mL 0.82
